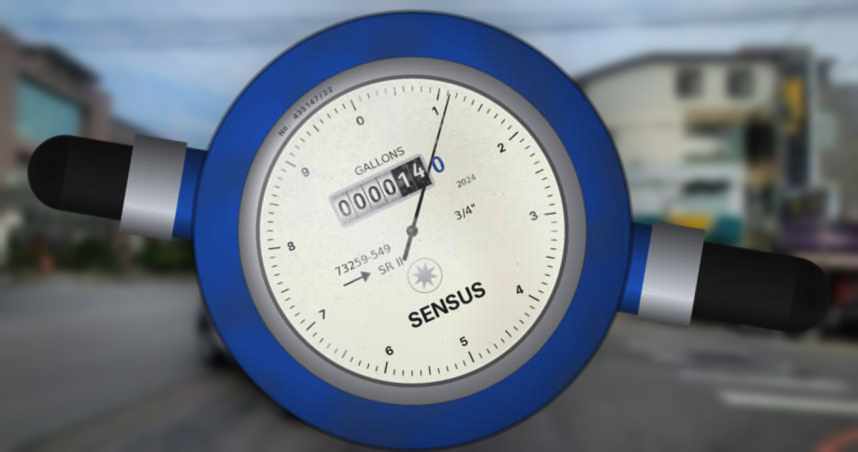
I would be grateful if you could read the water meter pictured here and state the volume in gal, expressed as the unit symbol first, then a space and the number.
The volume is gal 141.1
